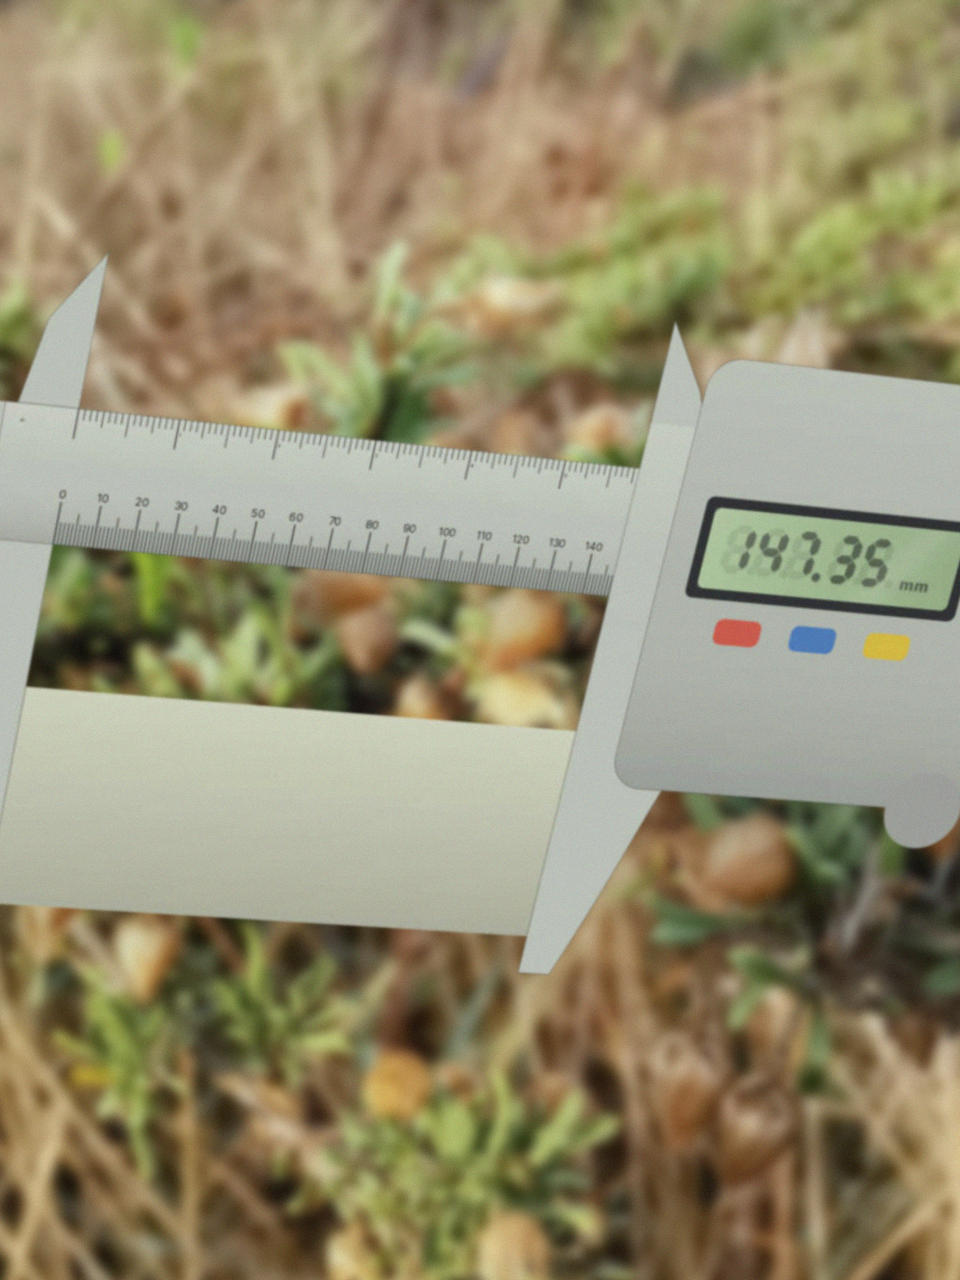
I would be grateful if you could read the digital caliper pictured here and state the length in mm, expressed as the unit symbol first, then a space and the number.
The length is mm 147.35
